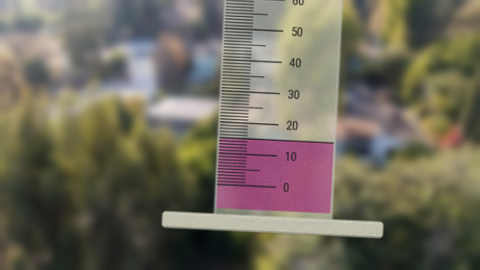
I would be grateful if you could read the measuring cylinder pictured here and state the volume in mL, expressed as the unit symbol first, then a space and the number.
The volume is mL 15
